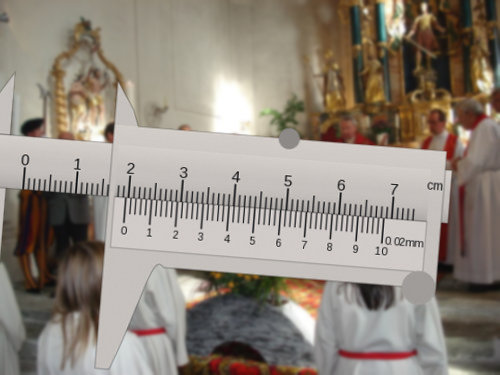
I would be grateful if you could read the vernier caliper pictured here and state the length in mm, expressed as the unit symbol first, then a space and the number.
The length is mm 19.5
